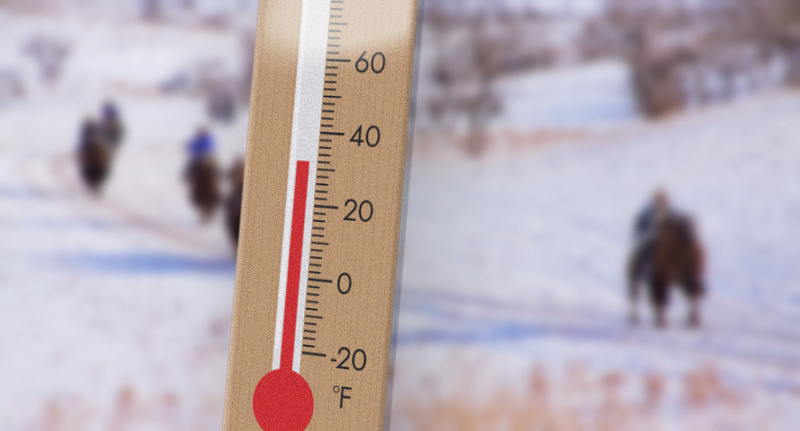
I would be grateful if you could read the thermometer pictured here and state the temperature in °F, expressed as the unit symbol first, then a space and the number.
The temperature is °F 32
